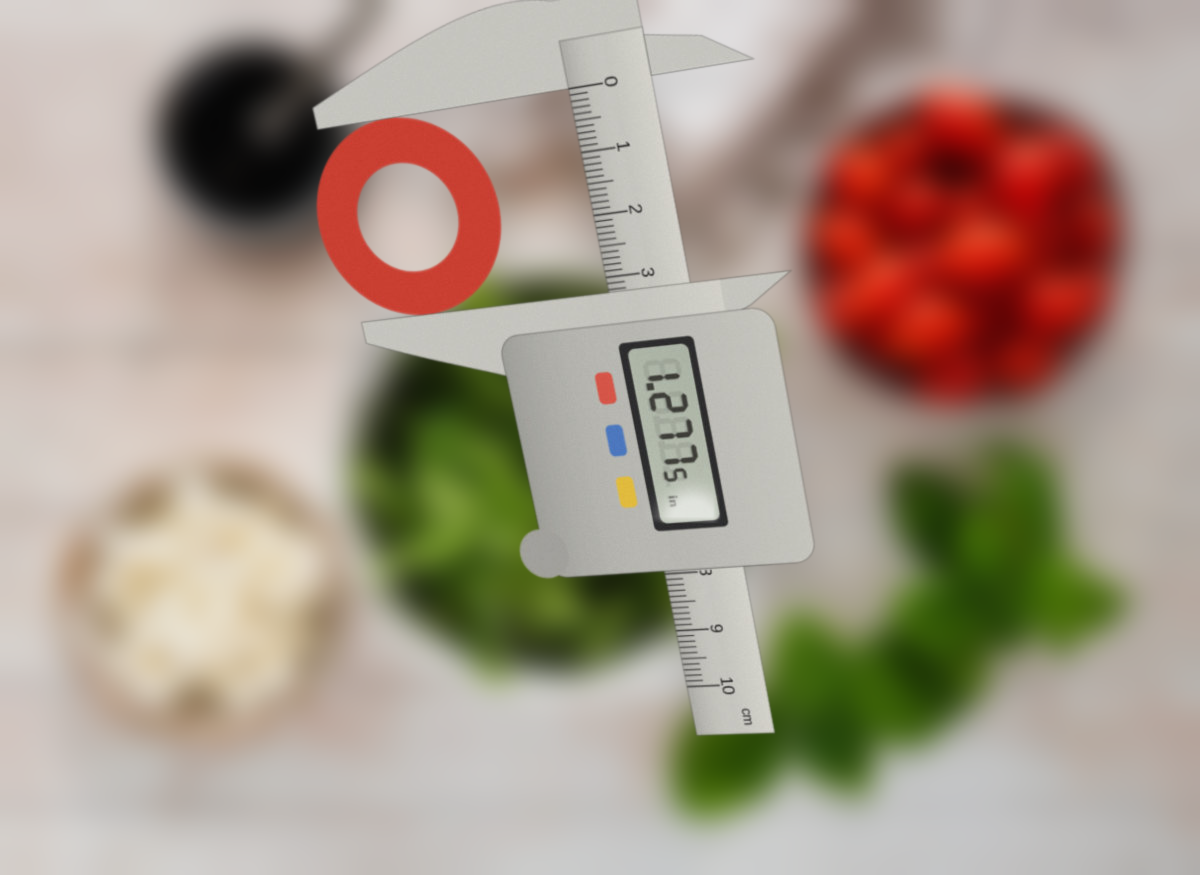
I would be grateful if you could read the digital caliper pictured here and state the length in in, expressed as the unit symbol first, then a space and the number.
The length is in 1.2775
